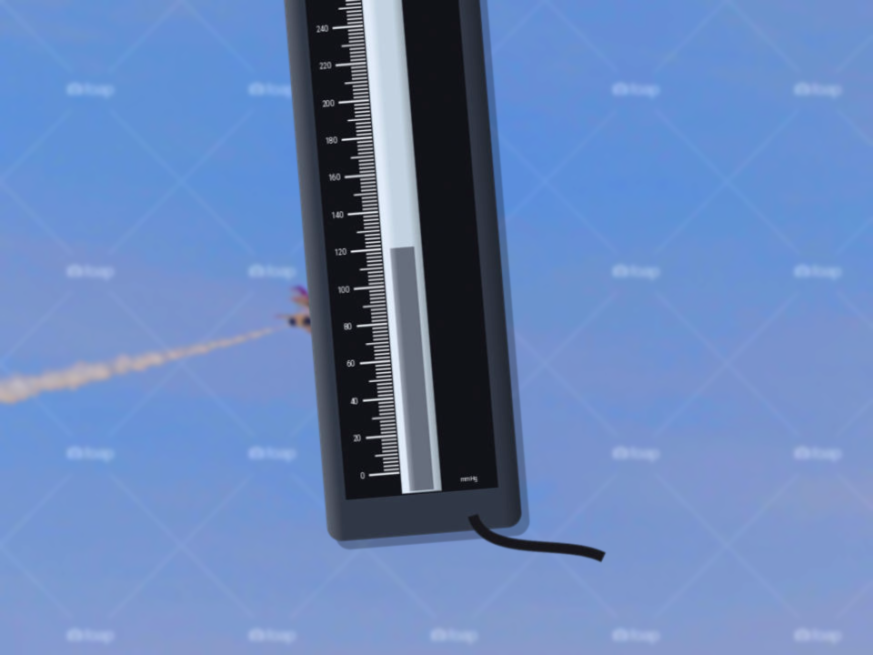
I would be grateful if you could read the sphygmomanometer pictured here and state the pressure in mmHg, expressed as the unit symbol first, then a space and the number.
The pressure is mmHg 120
